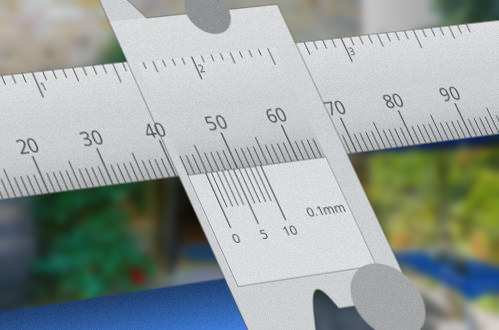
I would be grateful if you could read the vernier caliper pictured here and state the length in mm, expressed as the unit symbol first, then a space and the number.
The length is mm 44.8
